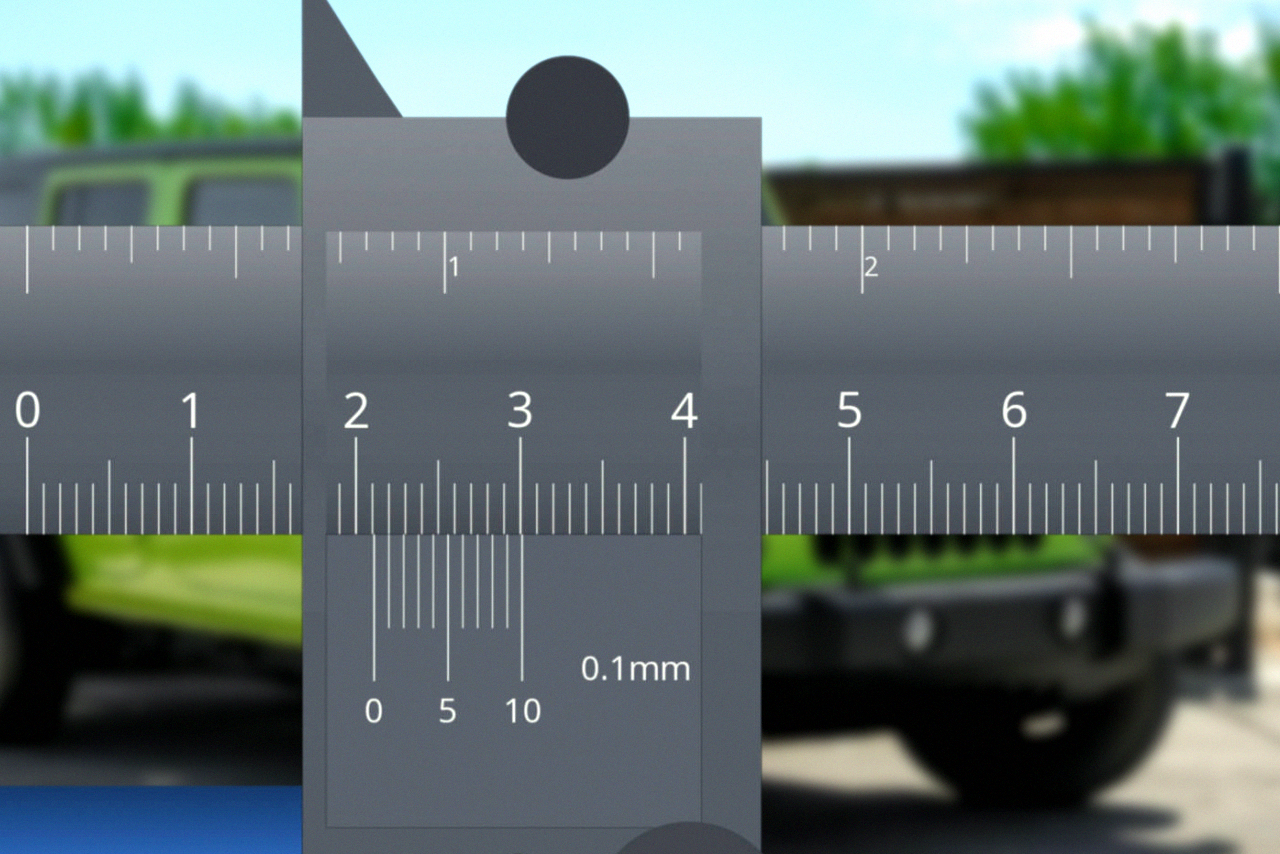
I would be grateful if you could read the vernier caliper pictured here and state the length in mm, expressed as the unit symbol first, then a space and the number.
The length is mm 21.1
